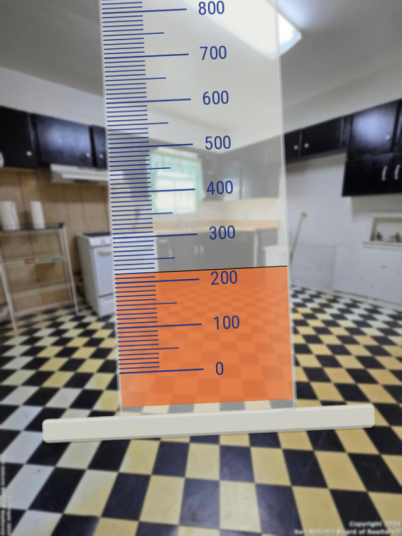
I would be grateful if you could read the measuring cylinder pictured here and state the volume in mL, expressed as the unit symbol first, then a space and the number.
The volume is mL 220
